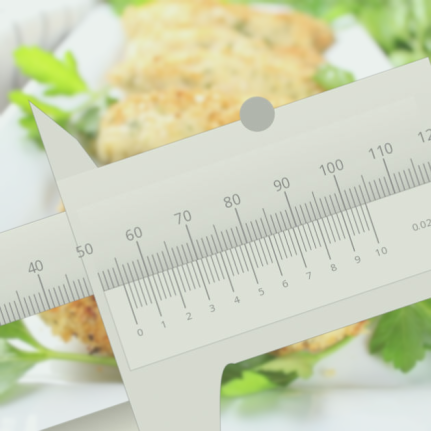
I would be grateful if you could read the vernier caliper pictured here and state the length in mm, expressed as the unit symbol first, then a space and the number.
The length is mm 55.0
